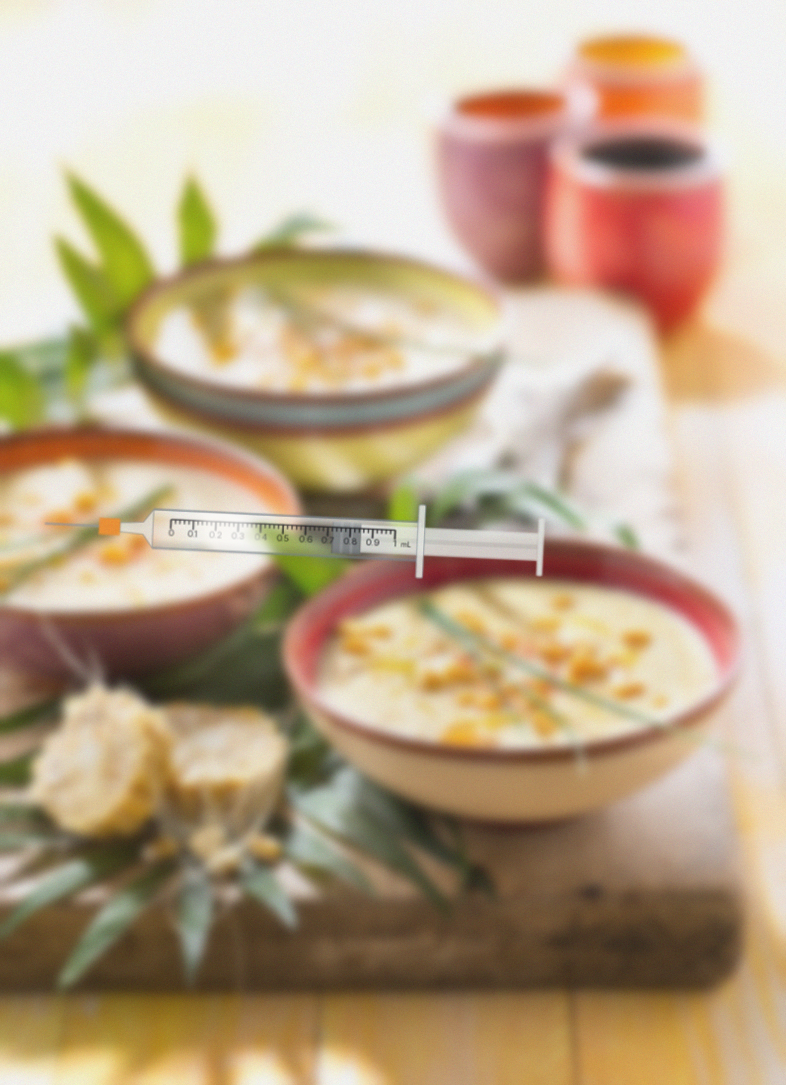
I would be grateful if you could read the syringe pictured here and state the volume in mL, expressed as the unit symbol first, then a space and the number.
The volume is mL 0.72
